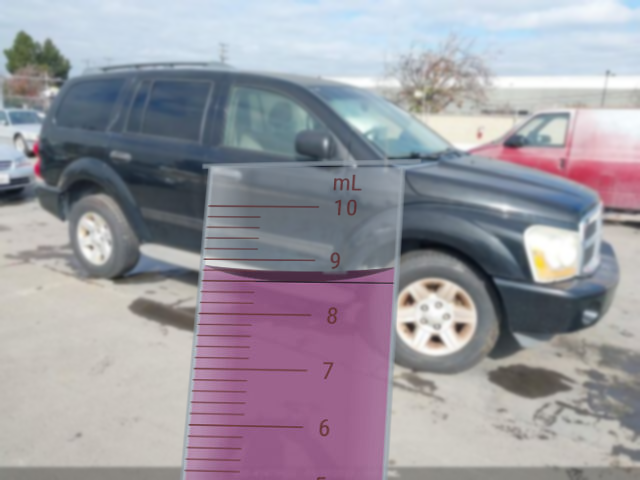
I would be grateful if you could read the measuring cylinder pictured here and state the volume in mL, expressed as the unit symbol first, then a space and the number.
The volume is mL 8.6
